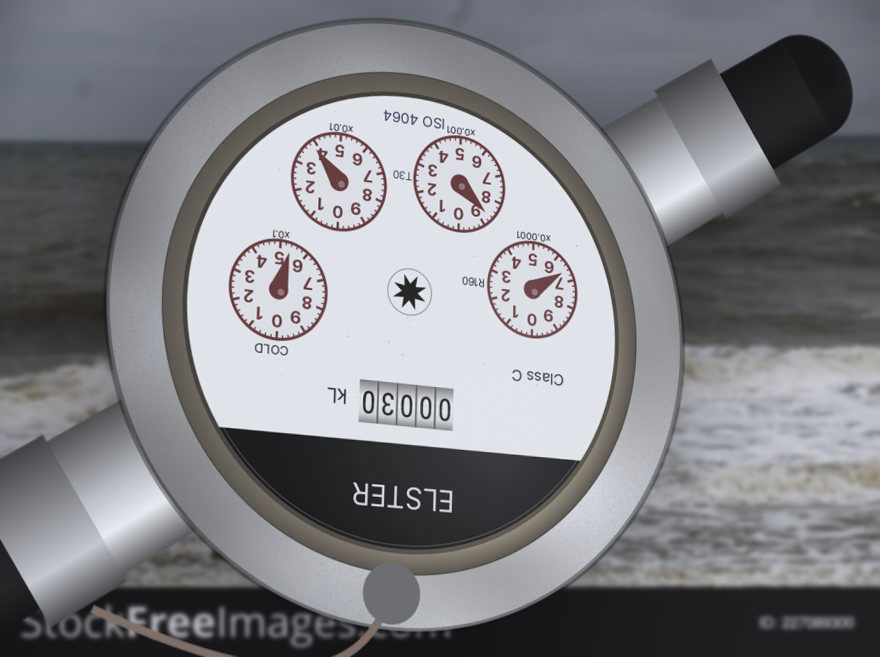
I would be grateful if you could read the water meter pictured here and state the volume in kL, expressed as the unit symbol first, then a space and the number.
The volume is kL 30.5386
